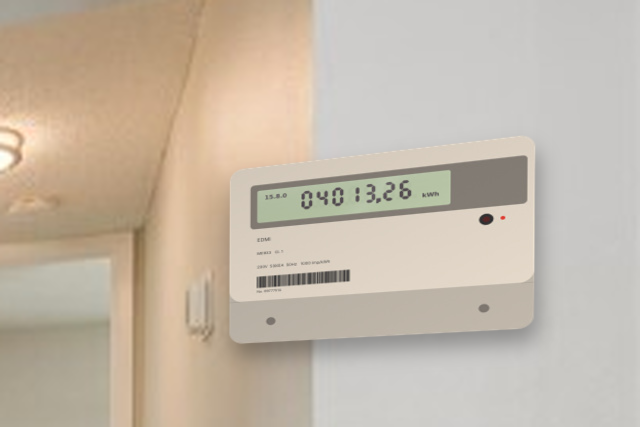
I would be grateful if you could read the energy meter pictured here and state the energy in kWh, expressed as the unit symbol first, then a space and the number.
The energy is kWh 4013.26
